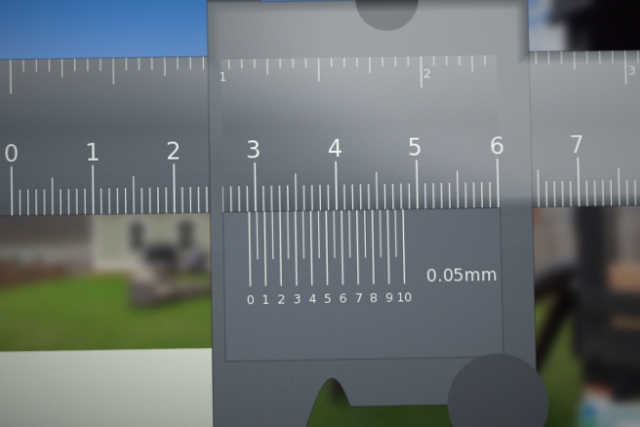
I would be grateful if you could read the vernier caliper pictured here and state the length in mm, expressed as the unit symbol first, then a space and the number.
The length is mm 29.2
